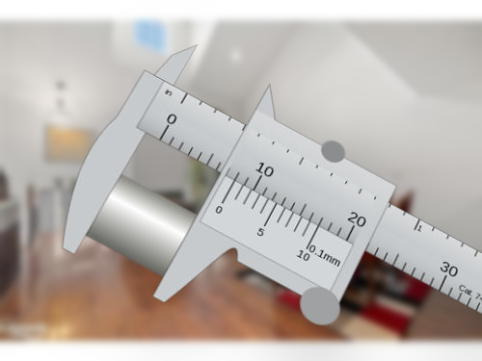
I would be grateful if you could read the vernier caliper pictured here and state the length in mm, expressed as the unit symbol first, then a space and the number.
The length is mm 8.0
